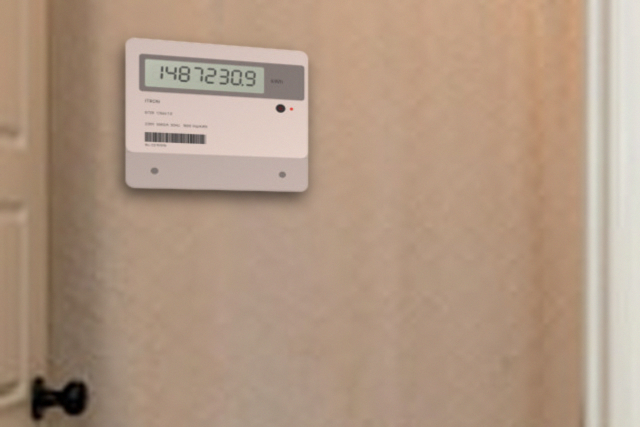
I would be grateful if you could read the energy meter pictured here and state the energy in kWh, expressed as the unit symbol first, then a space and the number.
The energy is kWh 1487230.9
